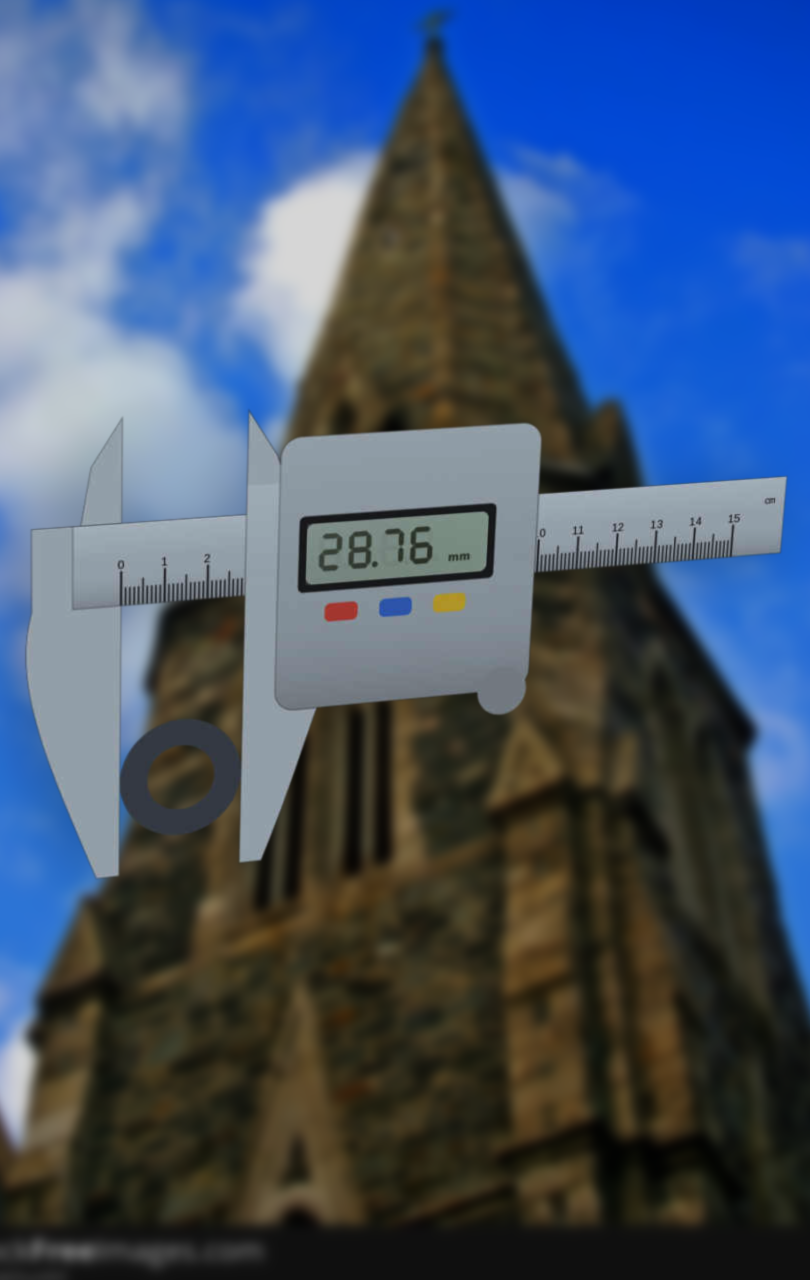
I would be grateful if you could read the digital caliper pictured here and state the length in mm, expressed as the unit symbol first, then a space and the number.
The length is mm 28.76
